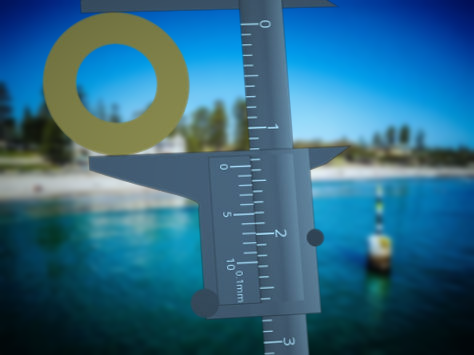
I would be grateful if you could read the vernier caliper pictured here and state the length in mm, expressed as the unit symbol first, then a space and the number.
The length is mm 13.6
